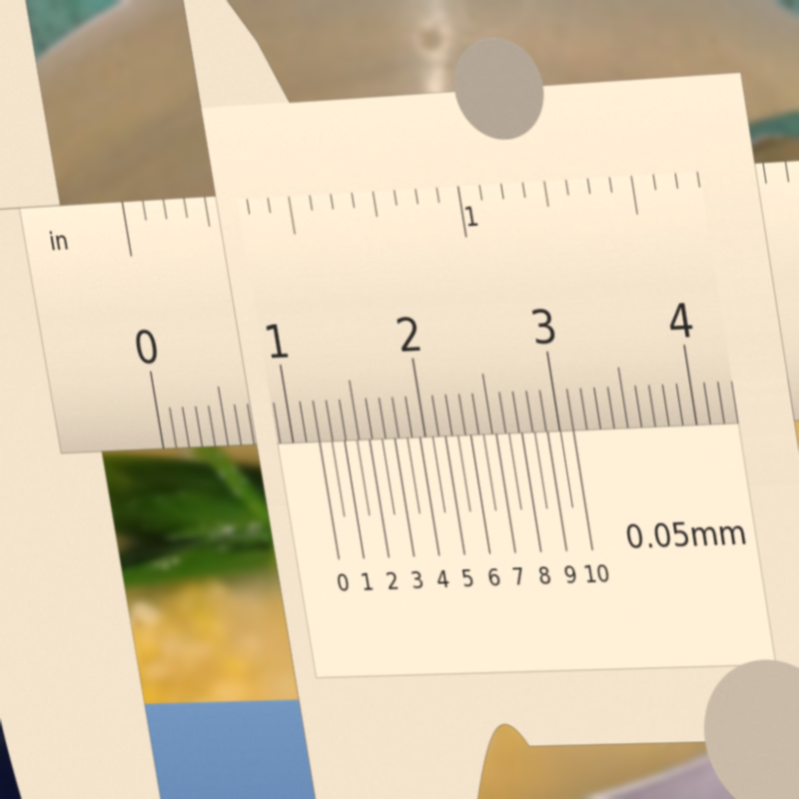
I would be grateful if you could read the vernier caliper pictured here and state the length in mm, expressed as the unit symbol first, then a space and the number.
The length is mm 12.0
